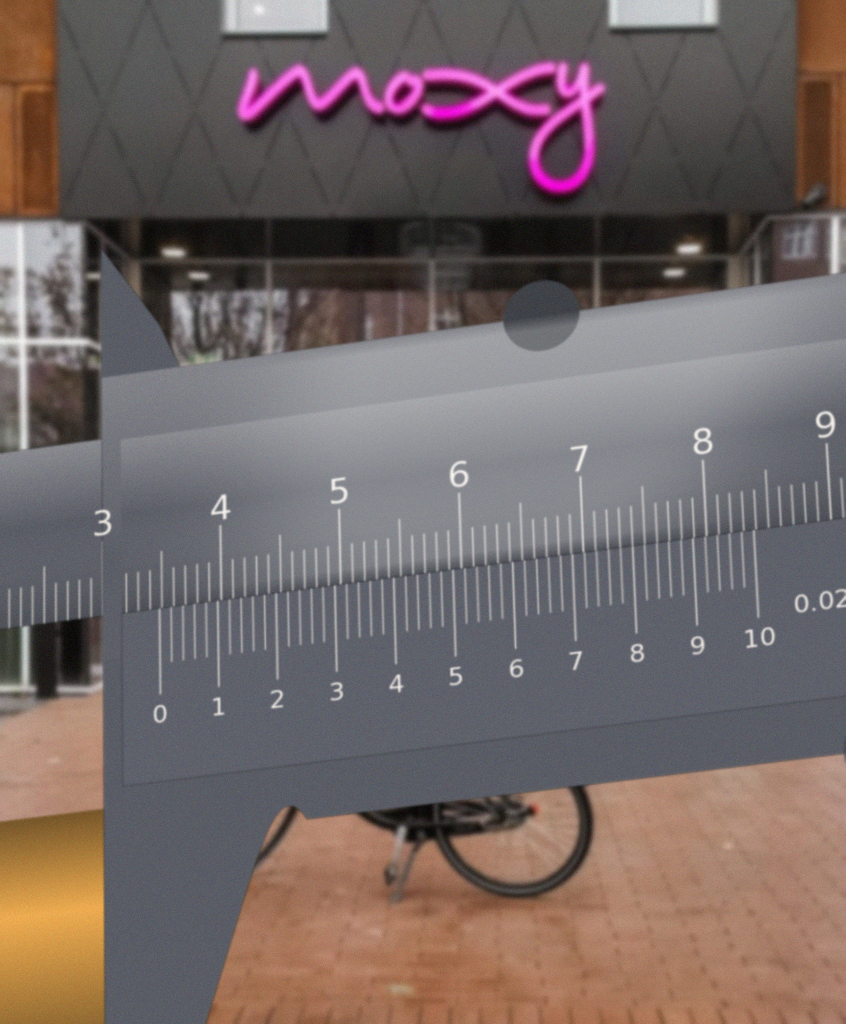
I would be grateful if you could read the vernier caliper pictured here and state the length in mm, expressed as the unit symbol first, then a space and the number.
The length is mm 34.8
